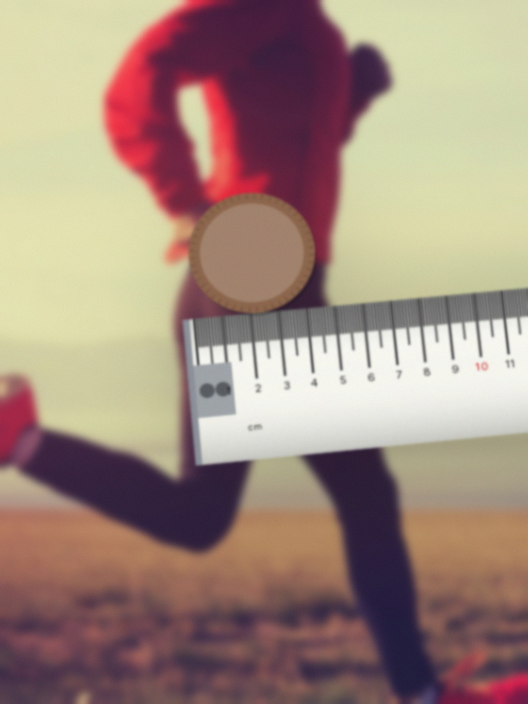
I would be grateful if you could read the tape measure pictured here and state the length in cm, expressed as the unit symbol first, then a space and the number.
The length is cm 4.5
